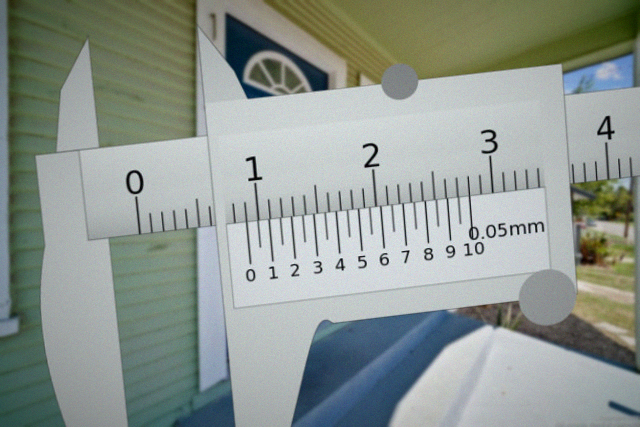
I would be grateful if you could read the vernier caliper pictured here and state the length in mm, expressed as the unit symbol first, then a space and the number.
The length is mm 9.0
